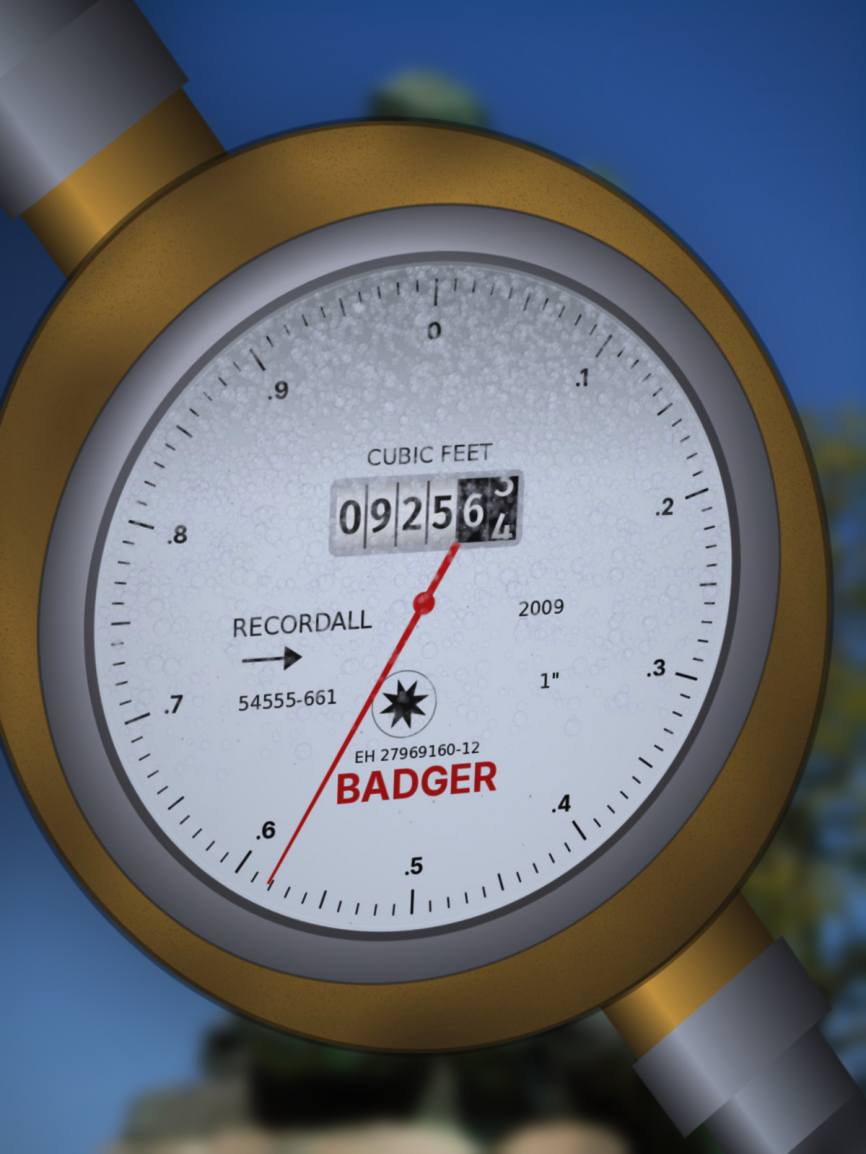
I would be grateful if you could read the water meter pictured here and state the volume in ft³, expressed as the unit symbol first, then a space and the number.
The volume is ft³ 92563.58
